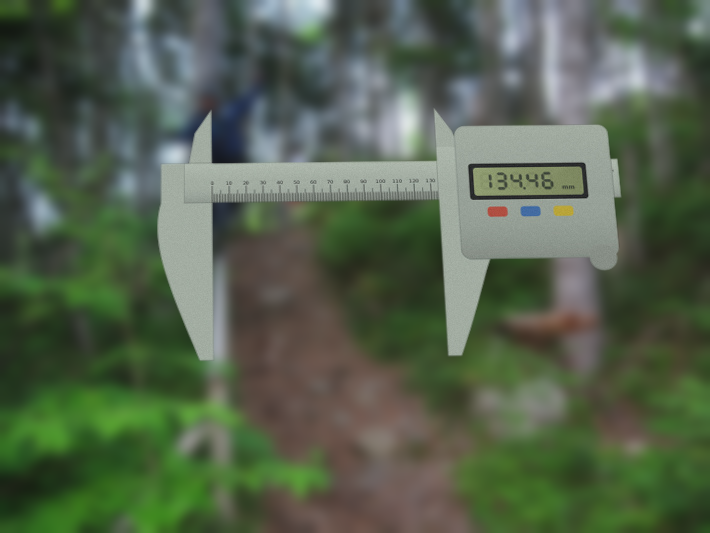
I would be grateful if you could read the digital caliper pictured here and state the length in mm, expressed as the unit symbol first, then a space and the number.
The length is mm 134.46
